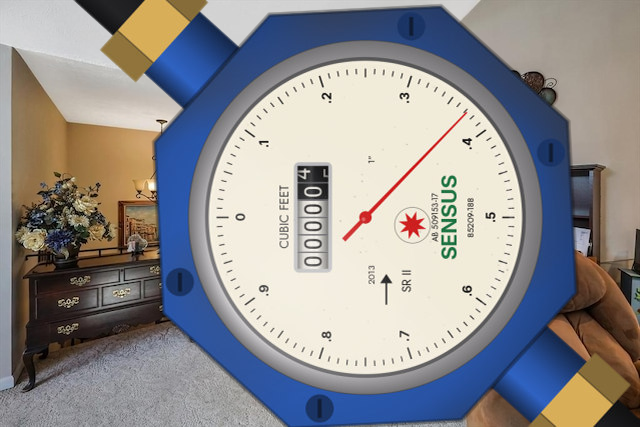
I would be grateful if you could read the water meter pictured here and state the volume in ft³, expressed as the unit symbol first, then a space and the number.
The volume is ft³ 4.37
